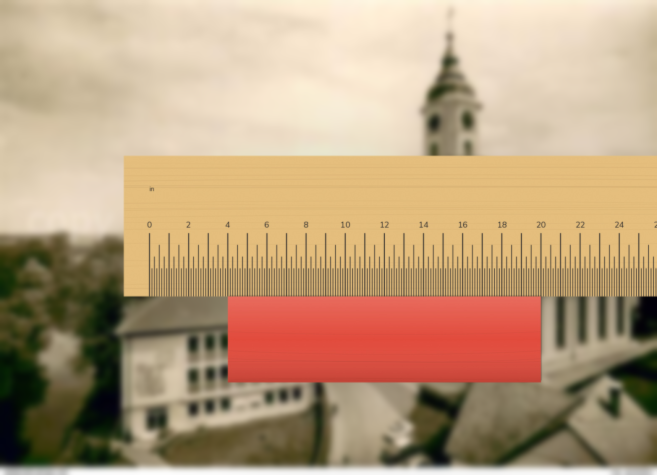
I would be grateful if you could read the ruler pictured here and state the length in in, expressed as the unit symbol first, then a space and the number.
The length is in 16
